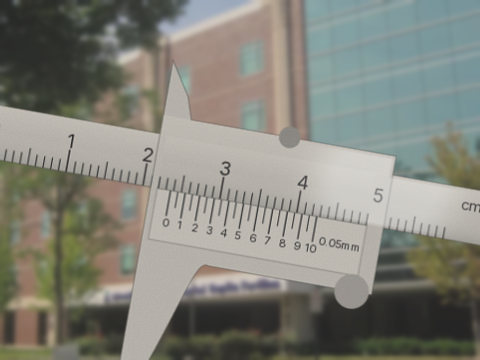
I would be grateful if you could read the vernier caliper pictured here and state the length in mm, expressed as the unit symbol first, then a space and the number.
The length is mm 23.6
